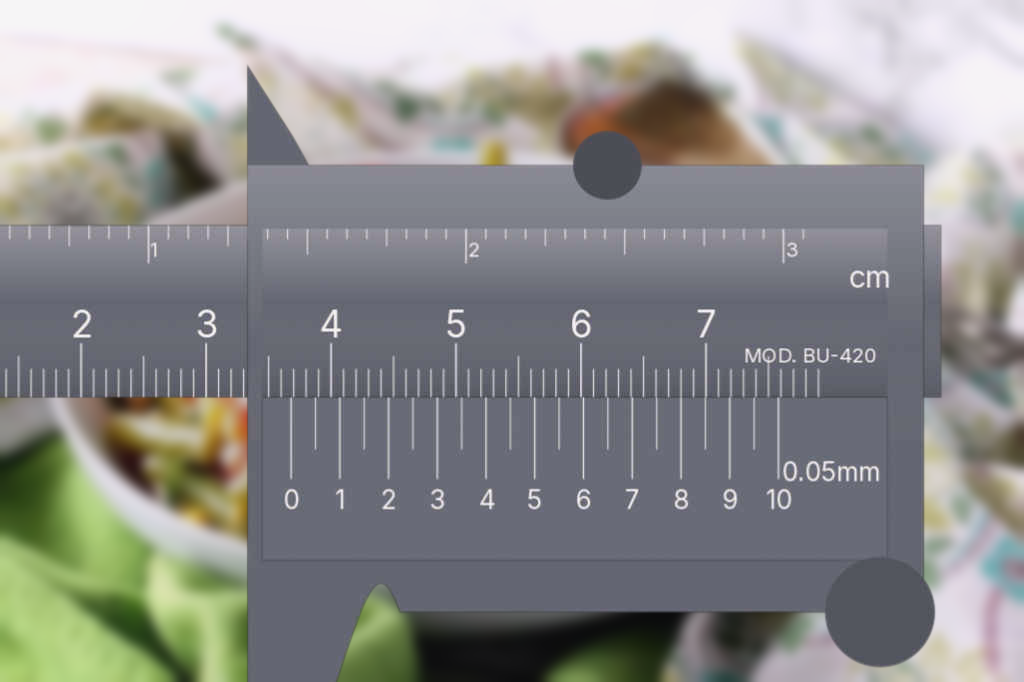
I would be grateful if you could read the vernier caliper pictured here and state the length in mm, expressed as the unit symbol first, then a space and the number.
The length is mm 36.8
